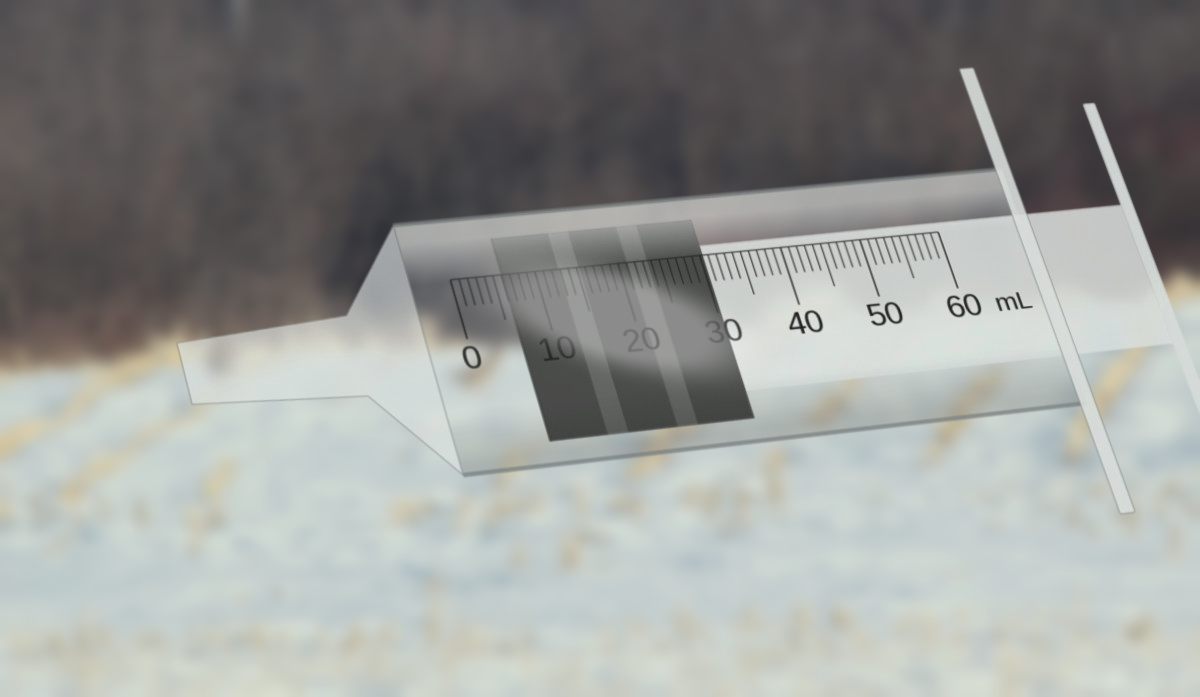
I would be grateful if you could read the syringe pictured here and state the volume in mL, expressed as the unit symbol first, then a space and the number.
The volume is mL 6
